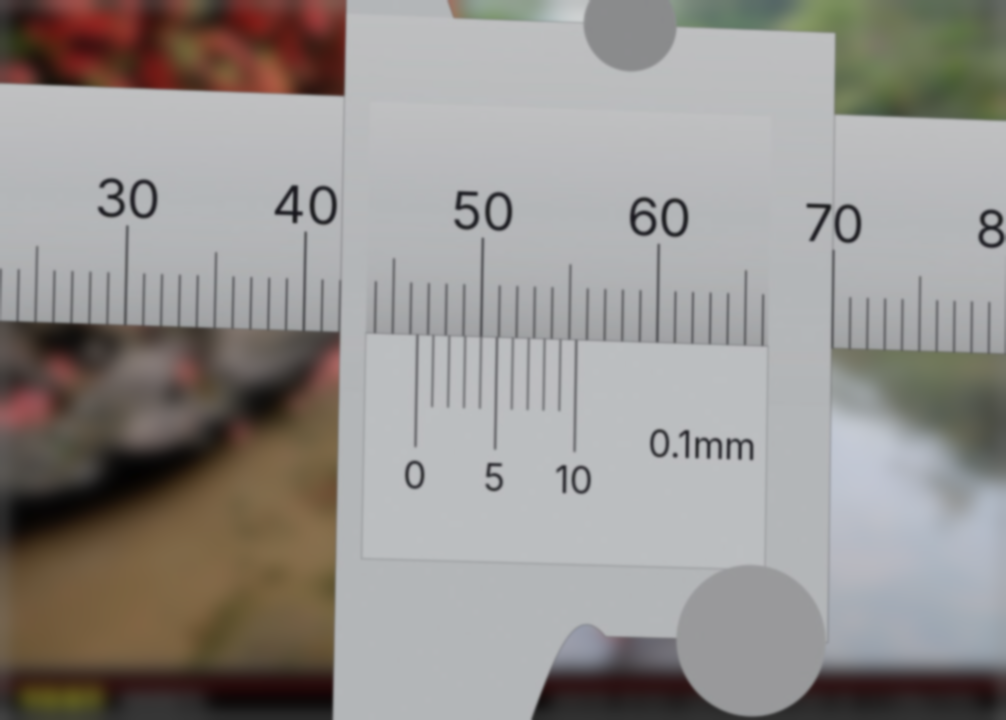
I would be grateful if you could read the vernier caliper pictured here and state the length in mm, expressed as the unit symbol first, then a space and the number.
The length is mm 46.4
